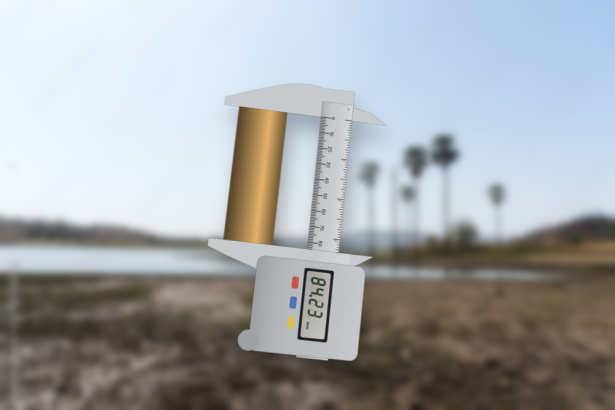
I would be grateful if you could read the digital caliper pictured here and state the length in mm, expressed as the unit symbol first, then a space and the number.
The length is mm 84.23
